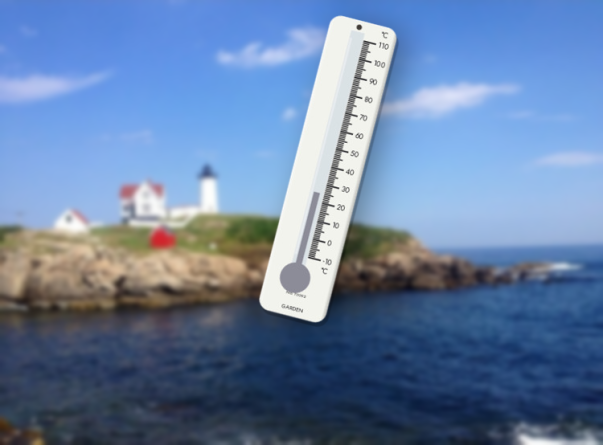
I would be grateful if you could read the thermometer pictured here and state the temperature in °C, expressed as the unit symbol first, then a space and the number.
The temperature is °C 25
